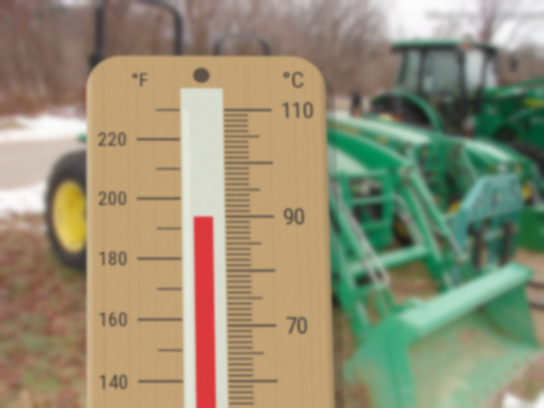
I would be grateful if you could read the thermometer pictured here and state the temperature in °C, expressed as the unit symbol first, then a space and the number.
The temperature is °C 90
